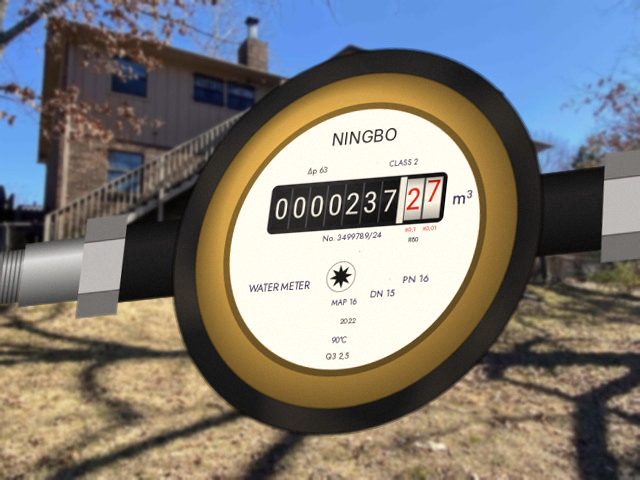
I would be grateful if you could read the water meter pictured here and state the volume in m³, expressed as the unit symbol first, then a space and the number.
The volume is m³ 237.27
